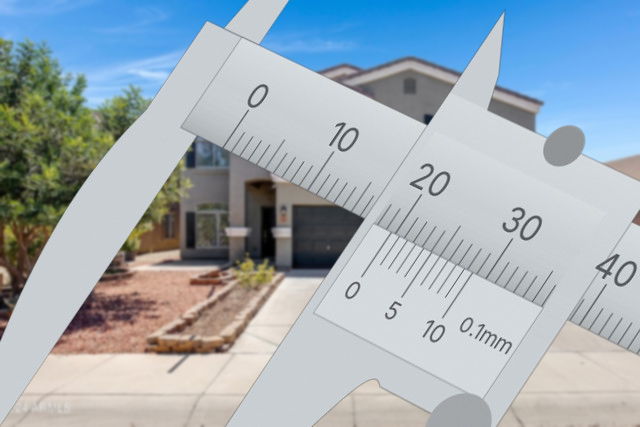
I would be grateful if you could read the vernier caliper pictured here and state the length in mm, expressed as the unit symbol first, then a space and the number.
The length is mm 19.6
